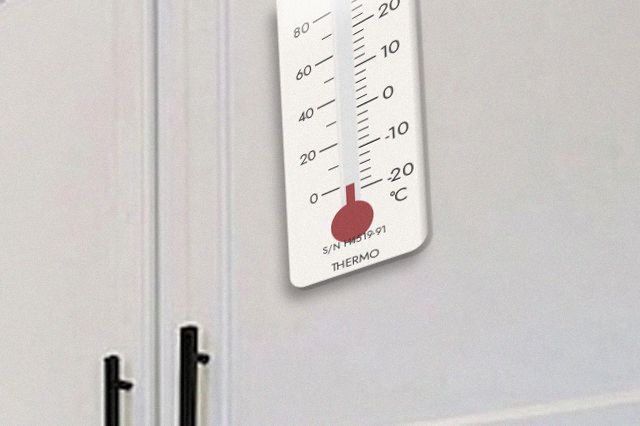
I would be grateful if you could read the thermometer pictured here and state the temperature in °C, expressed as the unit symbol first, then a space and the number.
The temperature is °C -18
